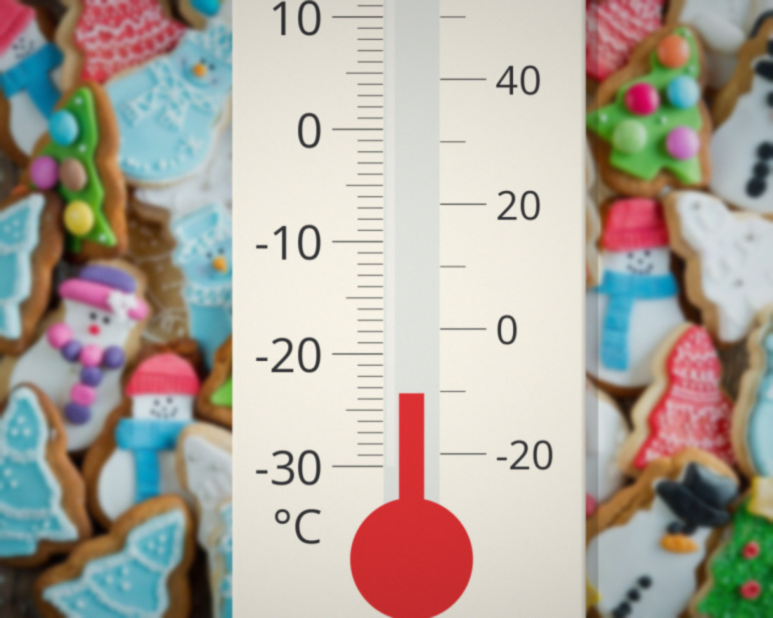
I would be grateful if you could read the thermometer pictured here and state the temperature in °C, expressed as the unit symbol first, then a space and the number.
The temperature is °C -23.5
